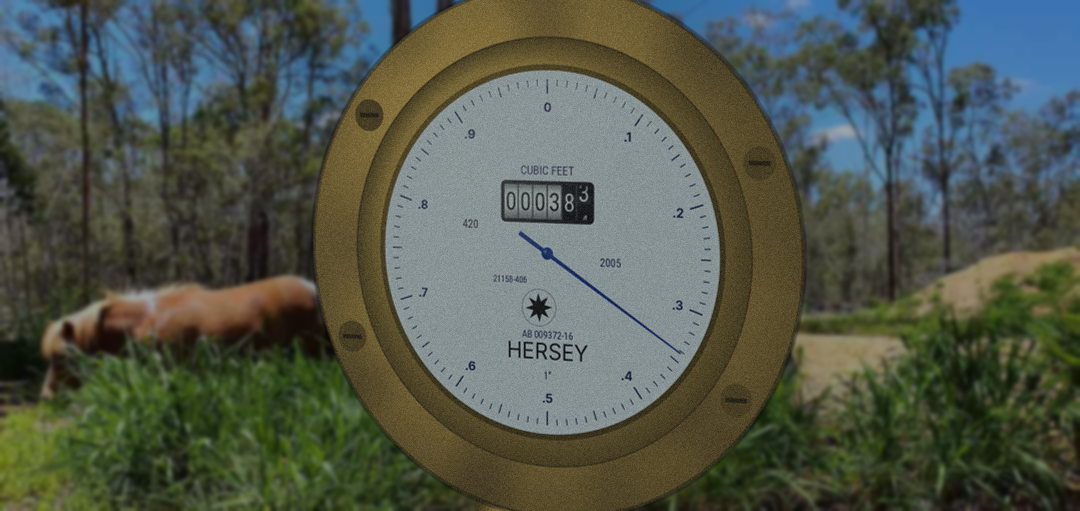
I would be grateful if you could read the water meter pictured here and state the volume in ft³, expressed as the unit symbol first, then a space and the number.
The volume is ft³ 383.34
